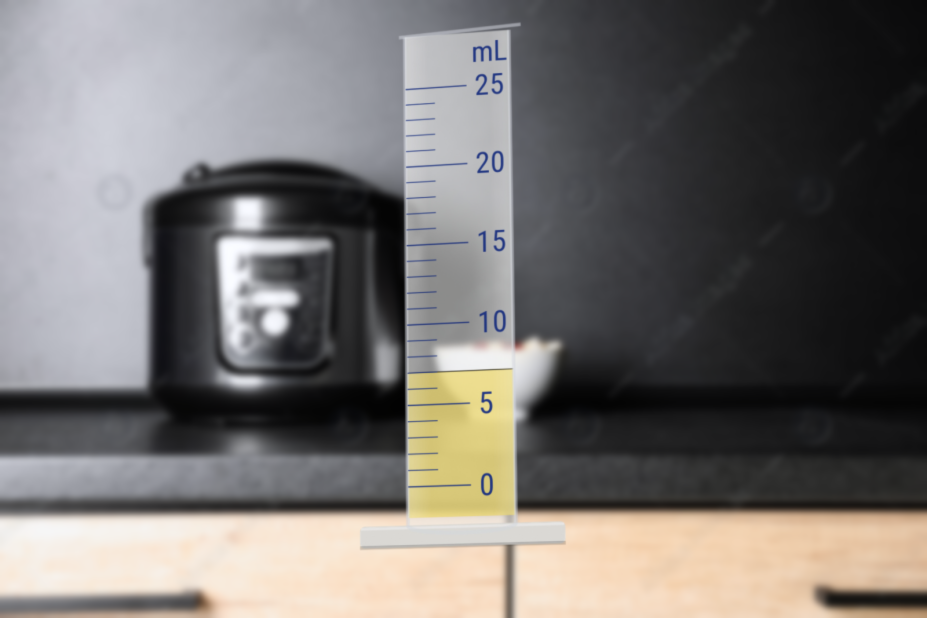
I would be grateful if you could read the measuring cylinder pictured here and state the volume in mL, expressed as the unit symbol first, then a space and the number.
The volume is mL 7
